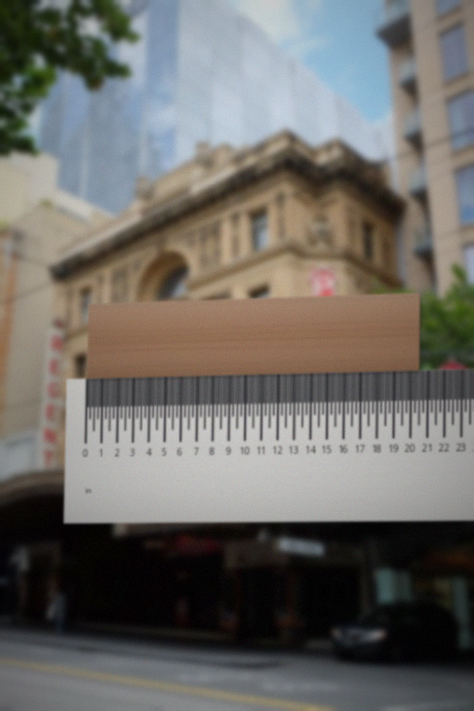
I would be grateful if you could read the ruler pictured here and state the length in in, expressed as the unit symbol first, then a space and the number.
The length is in 20.5
